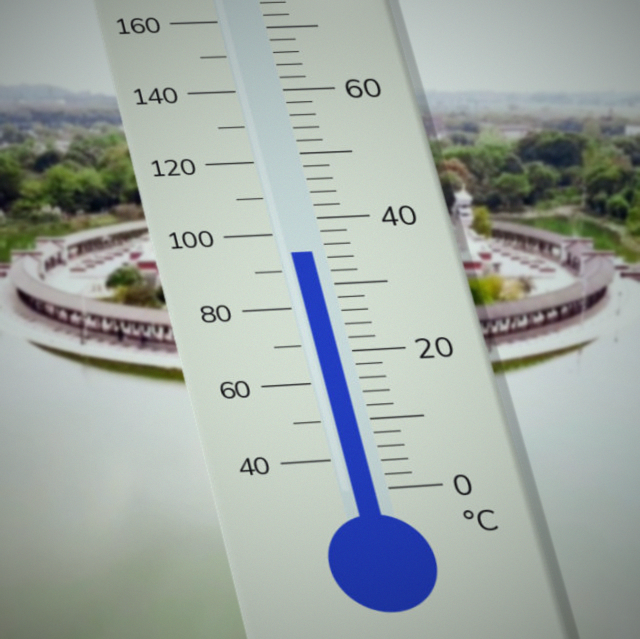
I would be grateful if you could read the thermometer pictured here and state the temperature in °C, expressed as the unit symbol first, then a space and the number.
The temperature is °C 35
